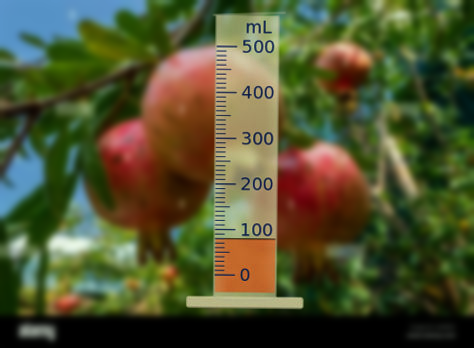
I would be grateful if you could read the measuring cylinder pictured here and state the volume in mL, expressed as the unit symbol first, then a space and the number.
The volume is mL 80
